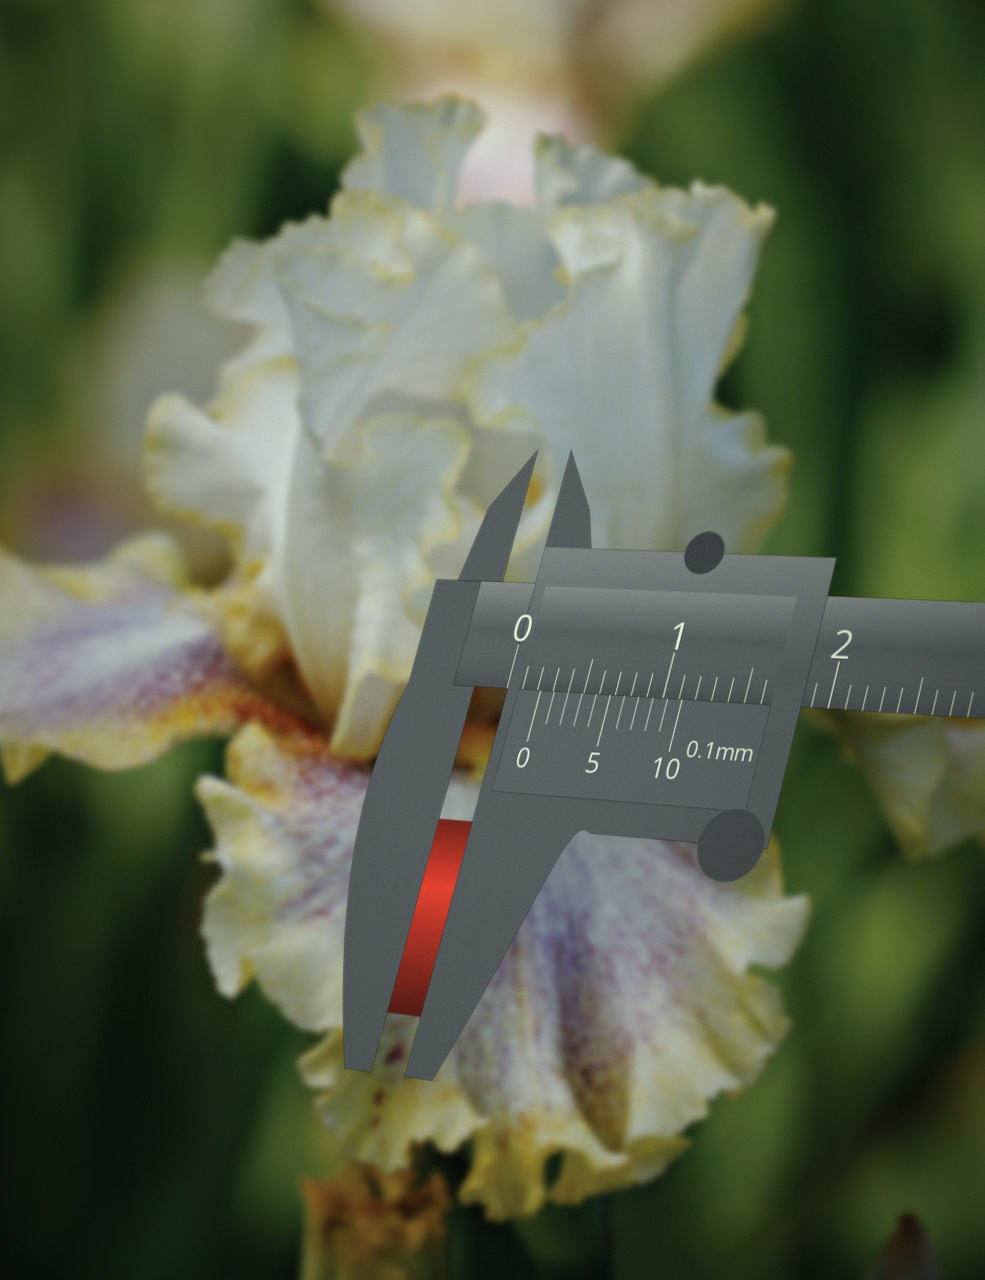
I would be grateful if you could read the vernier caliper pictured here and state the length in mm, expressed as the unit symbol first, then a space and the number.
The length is mm 2.2
